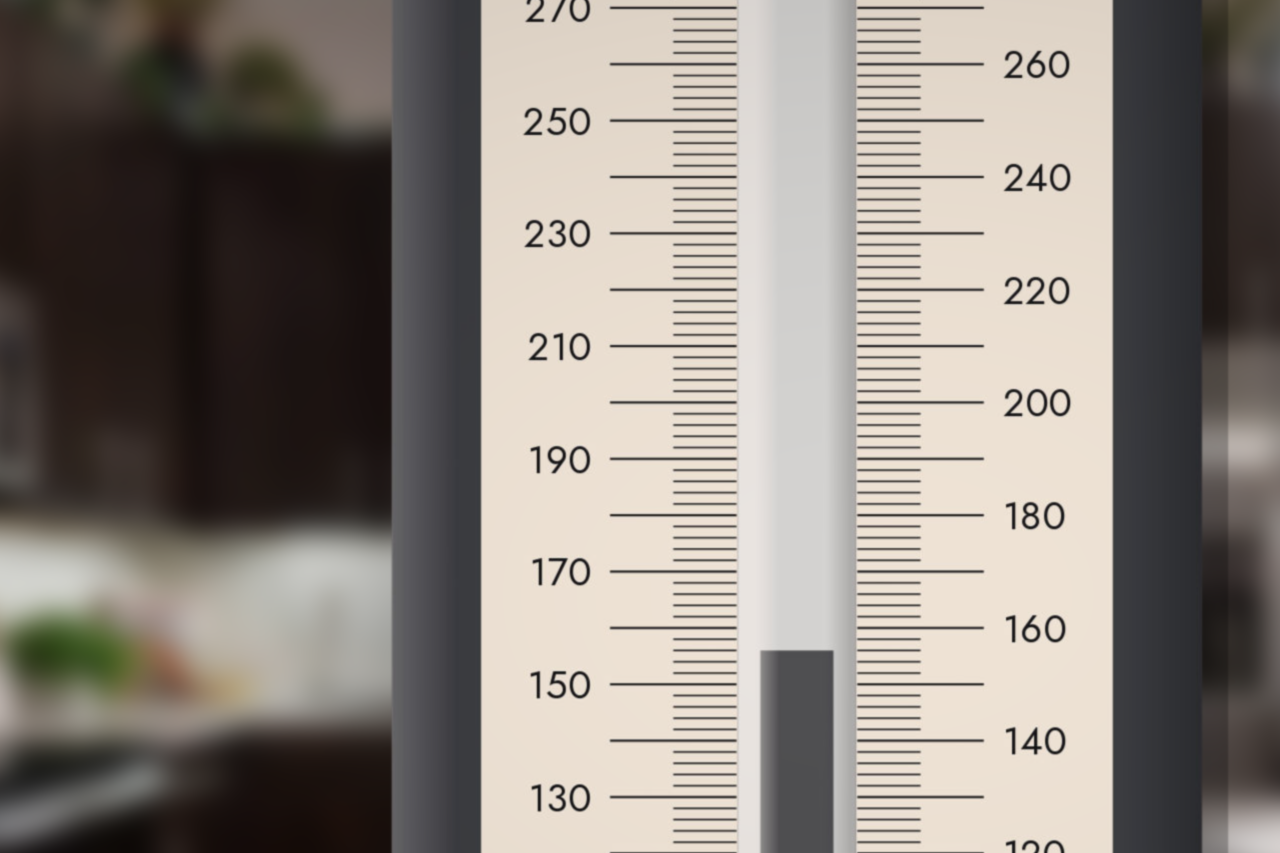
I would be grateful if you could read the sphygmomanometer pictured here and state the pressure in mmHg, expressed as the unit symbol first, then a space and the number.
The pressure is mmHg 156
